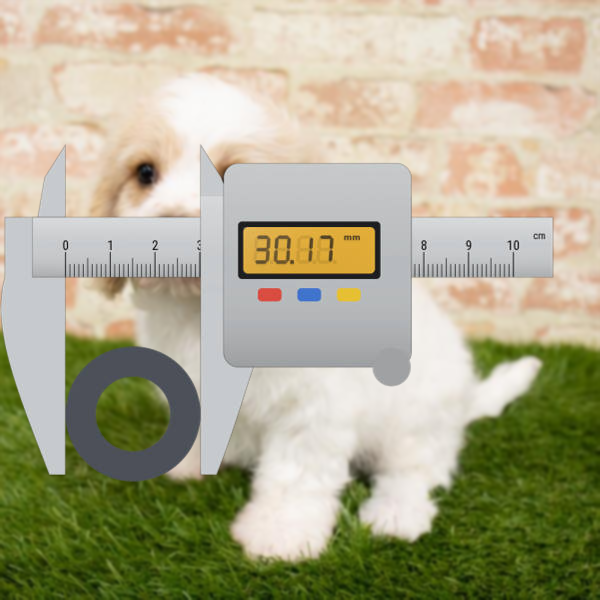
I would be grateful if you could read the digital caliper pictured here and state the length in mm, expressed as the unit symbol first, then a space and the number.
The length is mm 30.17
